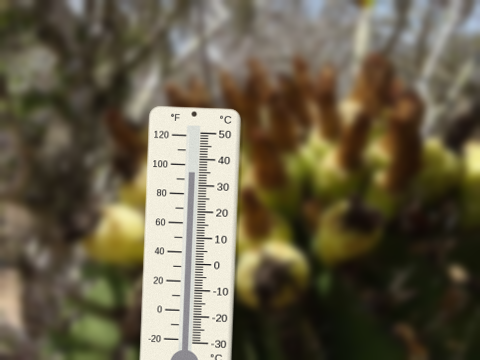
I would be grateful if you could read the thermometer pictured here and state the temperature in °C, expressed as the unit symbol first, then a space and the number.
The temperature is °C 35
